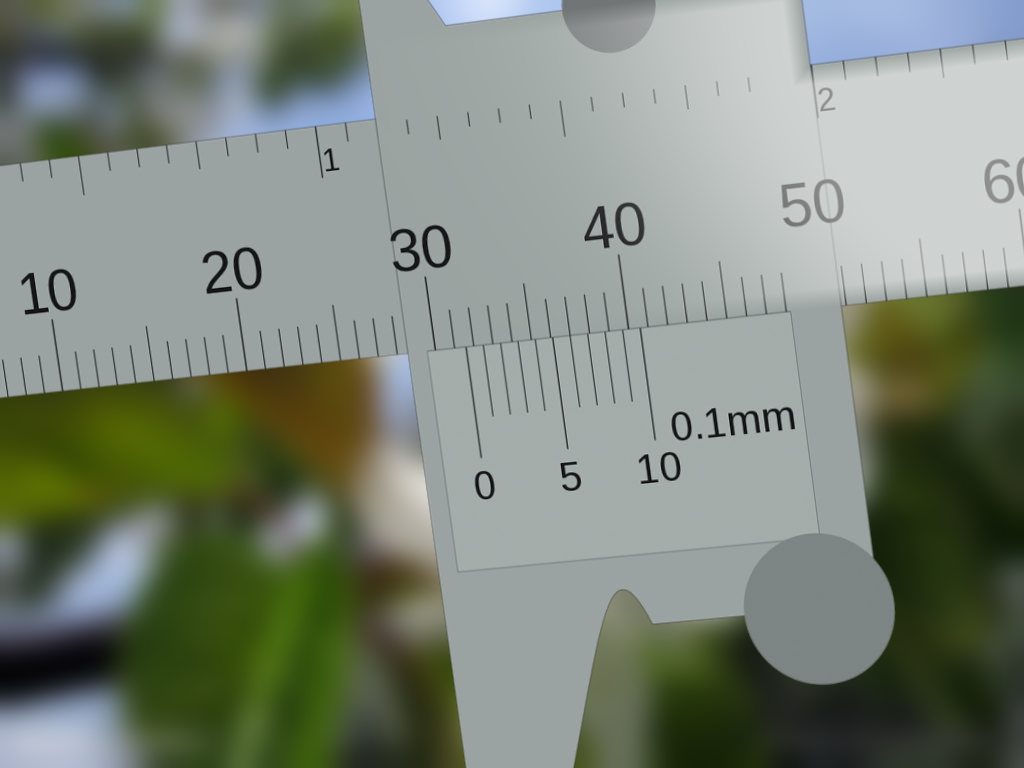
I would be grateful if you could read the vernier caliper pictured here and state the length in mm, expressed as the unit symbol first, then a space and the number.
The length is mm 31.6
